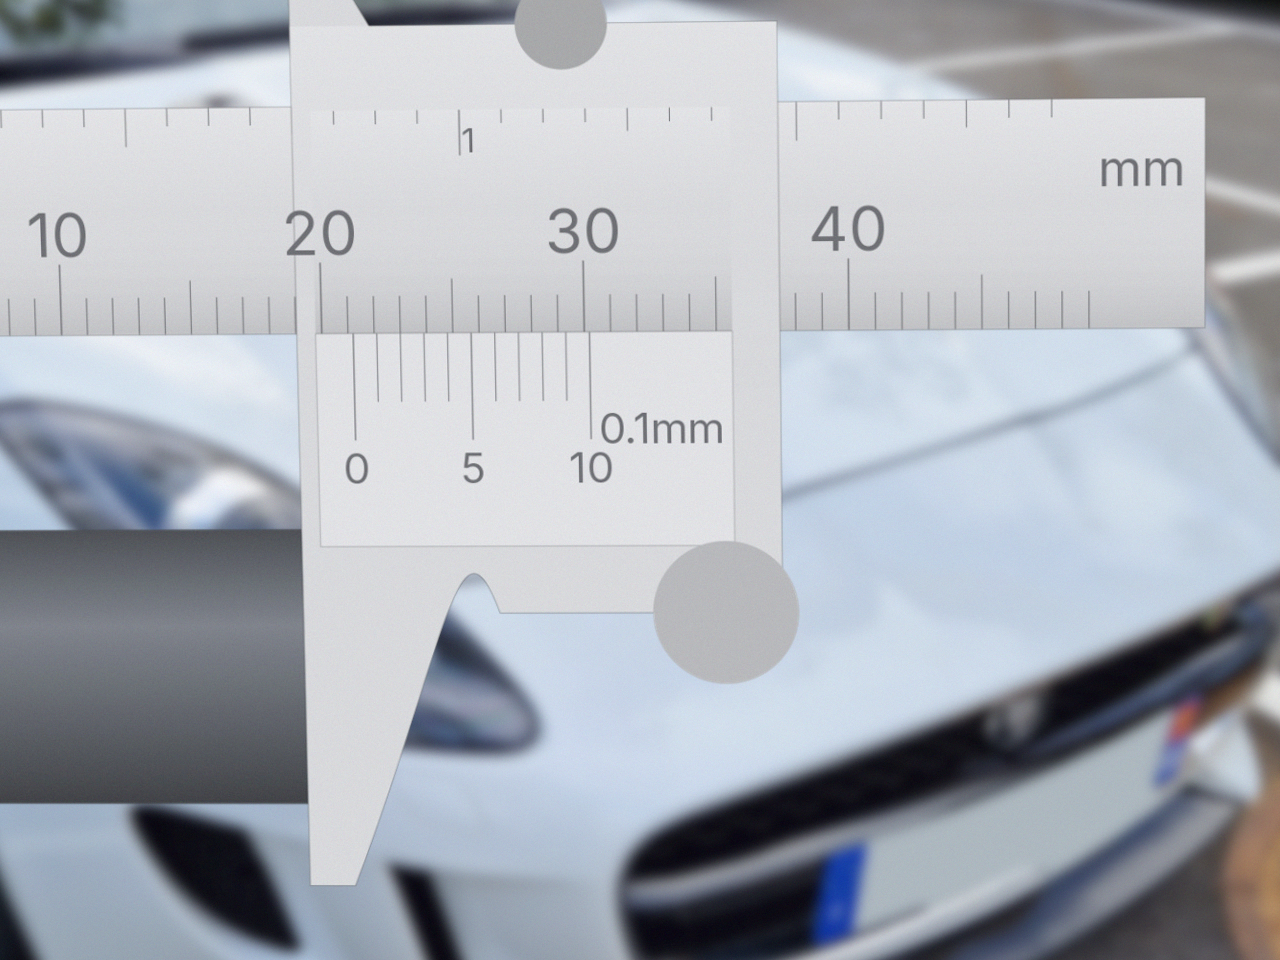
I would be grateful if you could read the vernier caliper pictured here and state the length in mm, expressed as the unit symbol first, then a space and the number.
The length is mm 21.2
